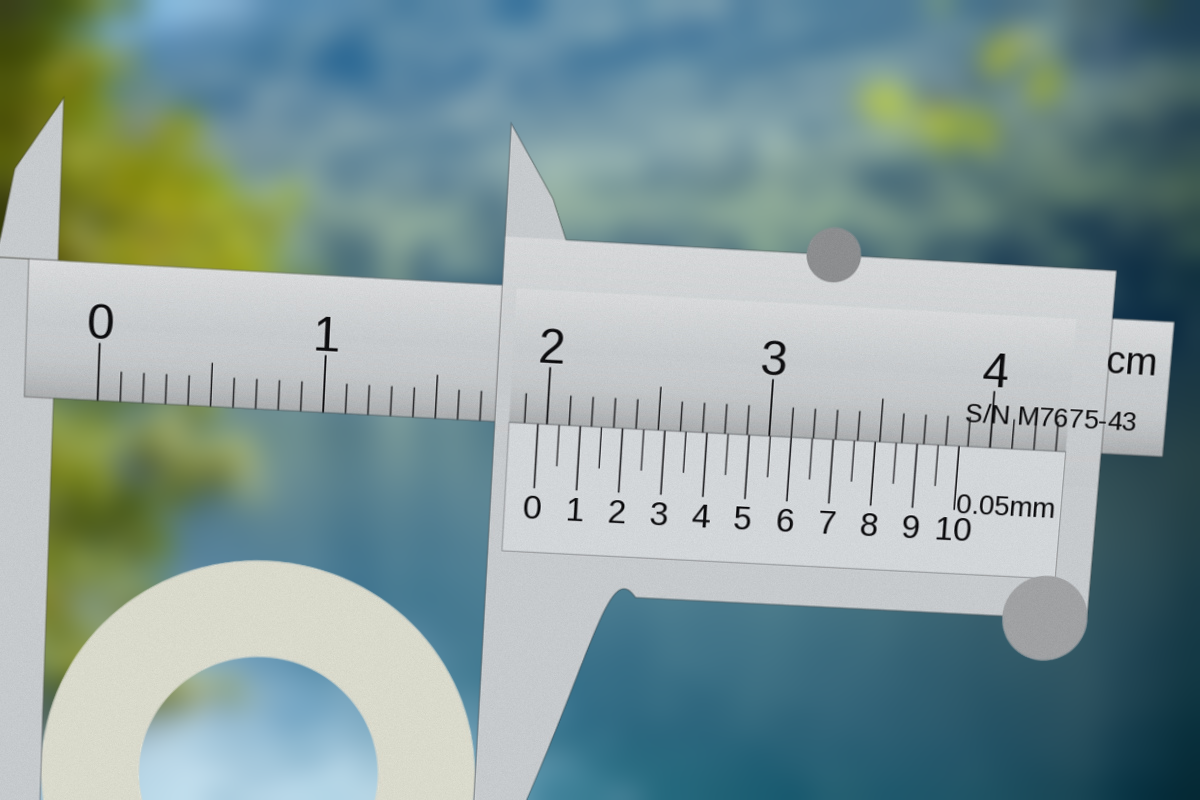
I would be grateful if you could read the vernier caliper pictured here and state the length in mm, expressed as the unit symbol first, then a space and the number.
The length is mm 19.6
